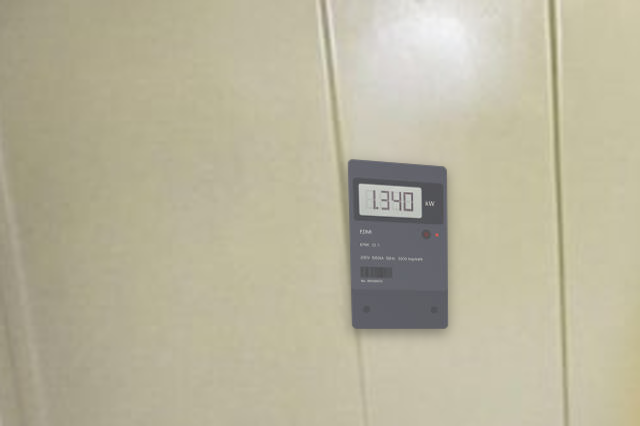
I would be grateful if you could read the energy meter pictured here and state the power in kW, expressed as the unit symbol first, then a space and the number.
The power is kW 1.340
